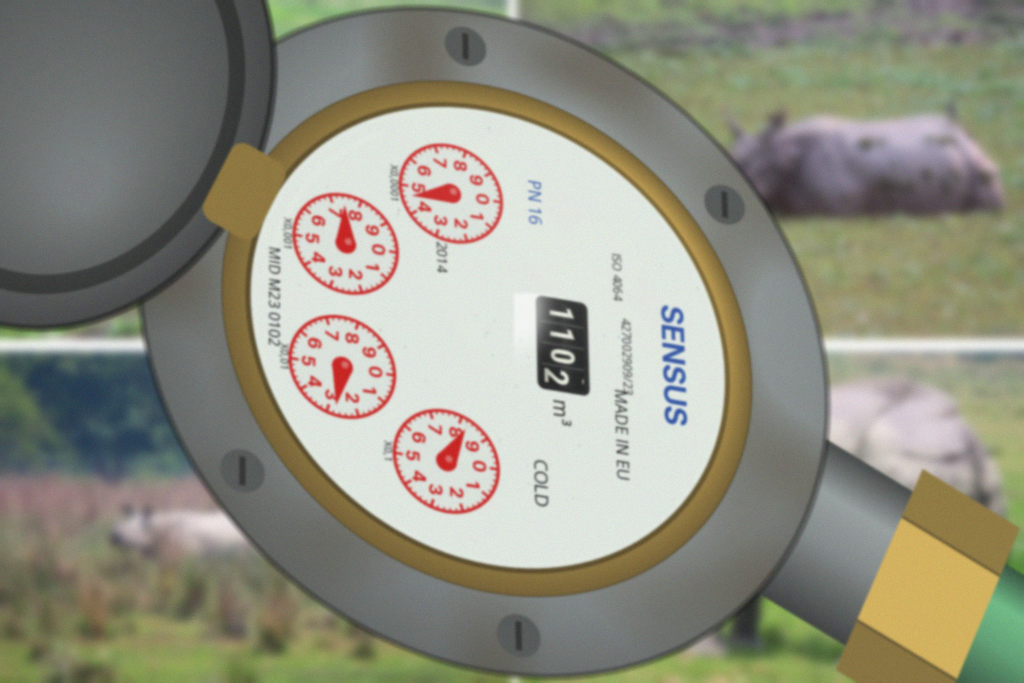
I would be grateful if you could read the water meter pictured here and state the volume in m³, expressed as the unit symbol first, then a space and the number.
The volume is m³ 1101.8274
